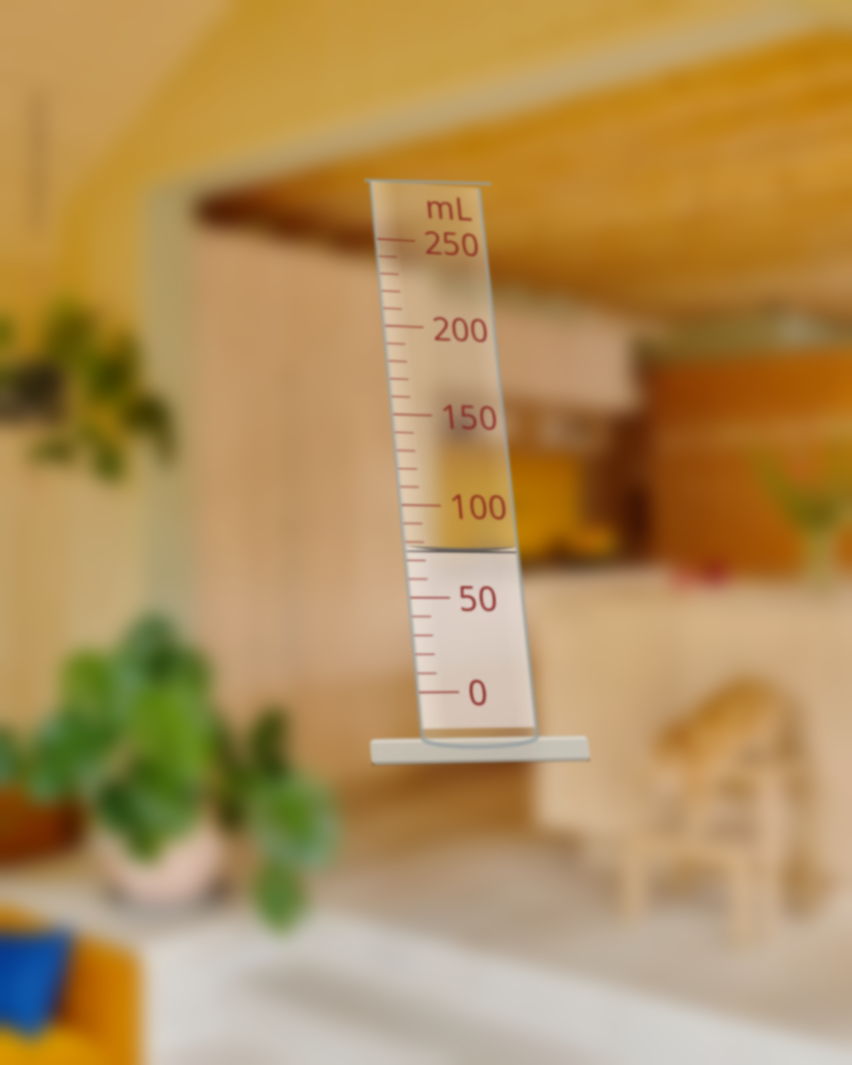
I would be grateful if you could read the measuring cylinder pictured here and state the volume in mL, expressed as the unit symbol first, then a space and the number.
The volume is mL 75
